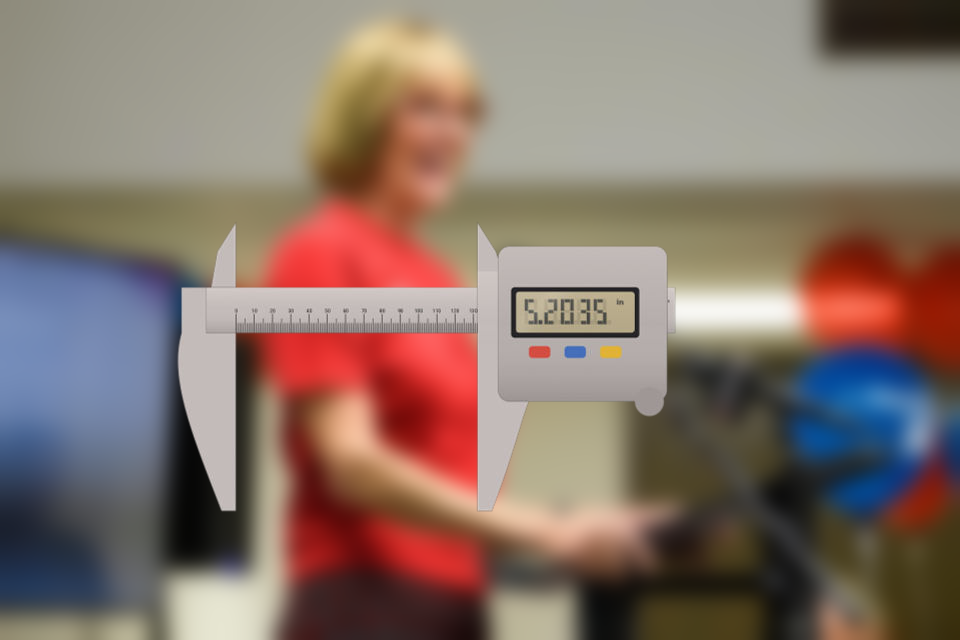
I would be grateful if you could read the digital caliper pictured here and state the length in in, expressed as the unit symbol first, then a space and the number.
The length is in 5.2035
